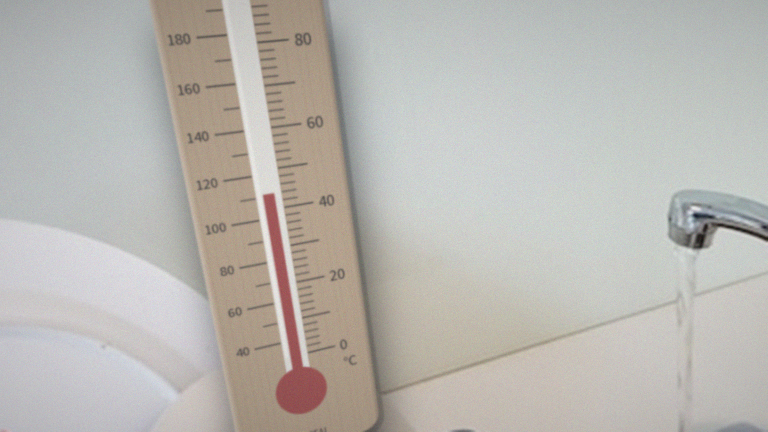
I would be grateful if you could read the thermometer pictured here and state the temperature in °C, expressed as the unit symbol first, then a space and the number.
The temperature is °C 44
